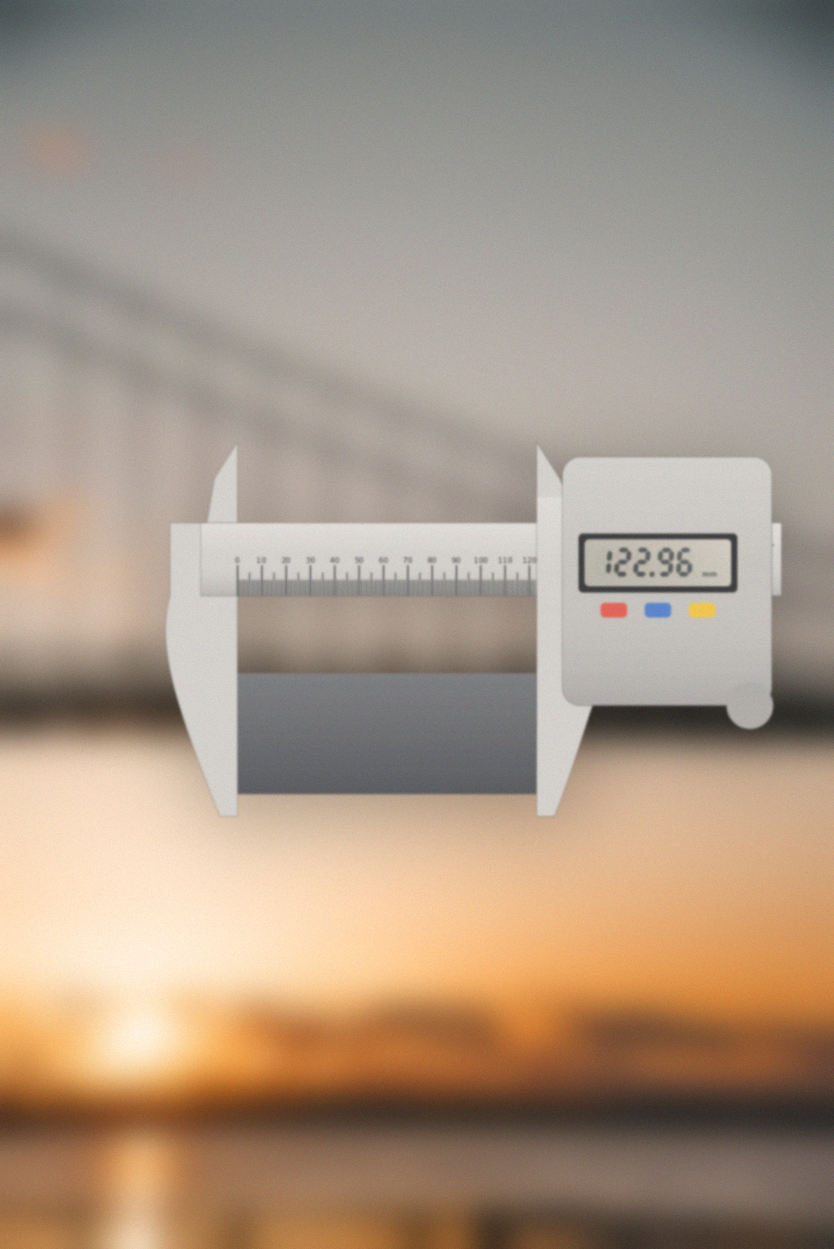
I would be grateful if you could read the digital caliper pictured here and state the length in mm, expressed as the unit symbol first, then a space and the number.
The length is mm 122.96
